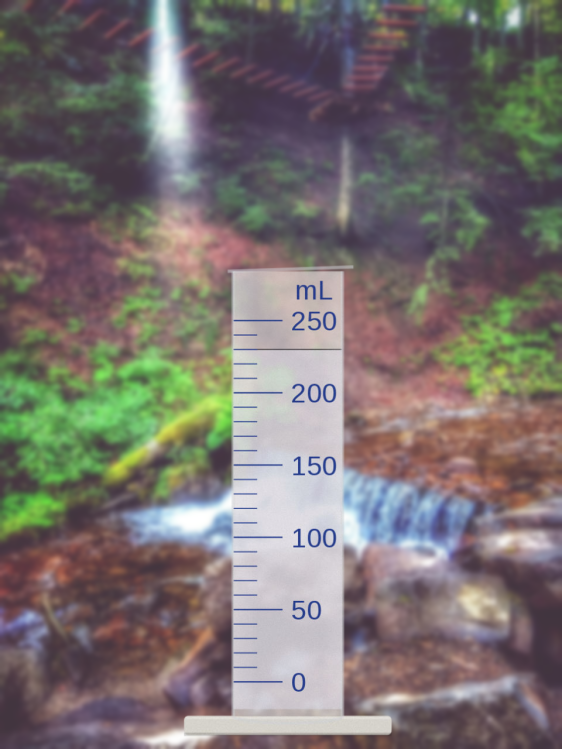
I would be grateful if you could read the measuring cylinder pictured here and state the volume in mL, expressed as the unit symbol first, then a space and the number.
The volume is mL 230
